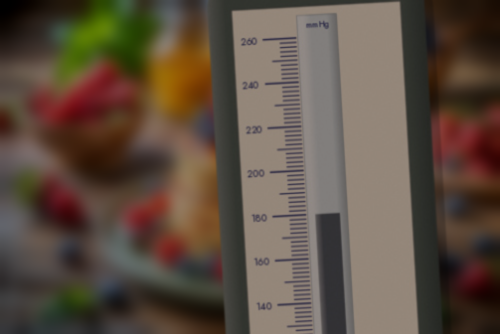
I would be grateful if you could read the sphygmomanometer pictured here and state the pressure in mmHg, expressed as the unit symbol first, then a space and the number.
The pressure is mmHg 180
